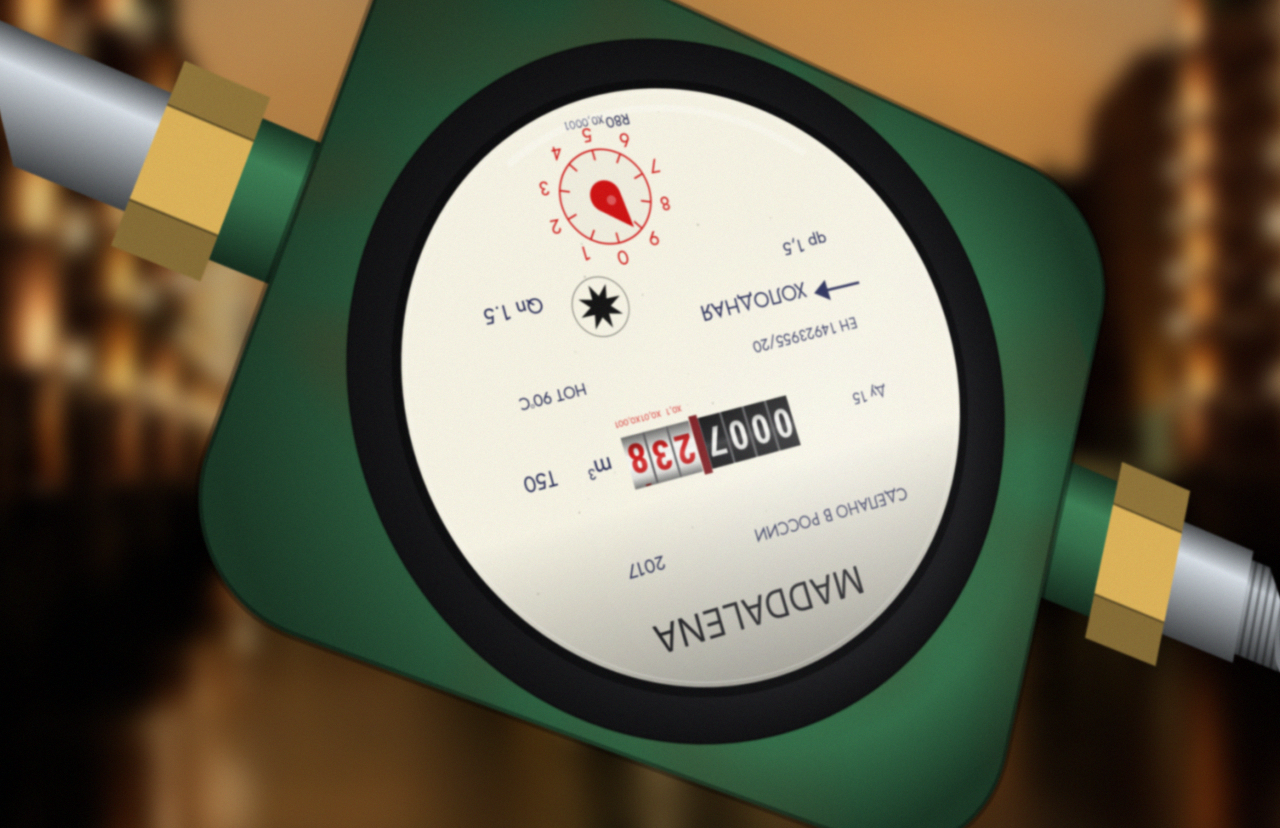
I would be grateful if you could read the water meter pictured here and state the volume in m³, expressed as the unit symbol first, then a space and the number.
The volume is m³ 7.2379
